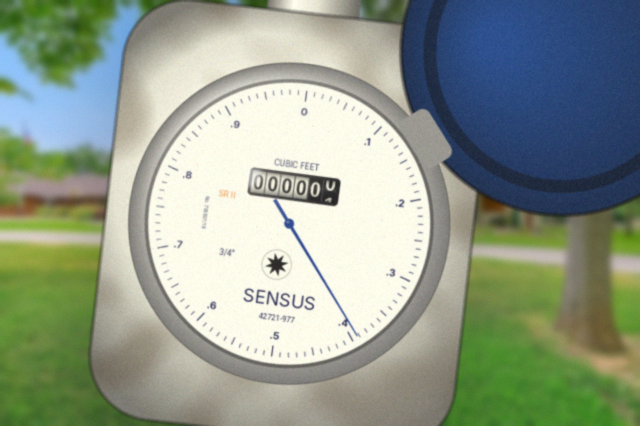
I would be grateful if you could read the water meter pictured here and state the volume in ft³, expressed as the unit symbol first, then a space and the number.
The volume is ft³ 0.39
